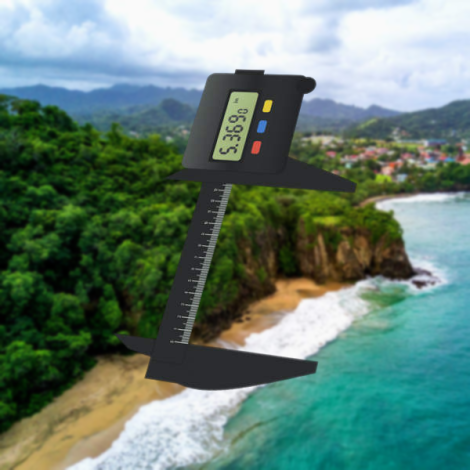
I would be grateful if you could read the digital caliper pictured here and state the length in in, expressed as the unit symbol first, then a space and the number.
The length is in 5.3690
